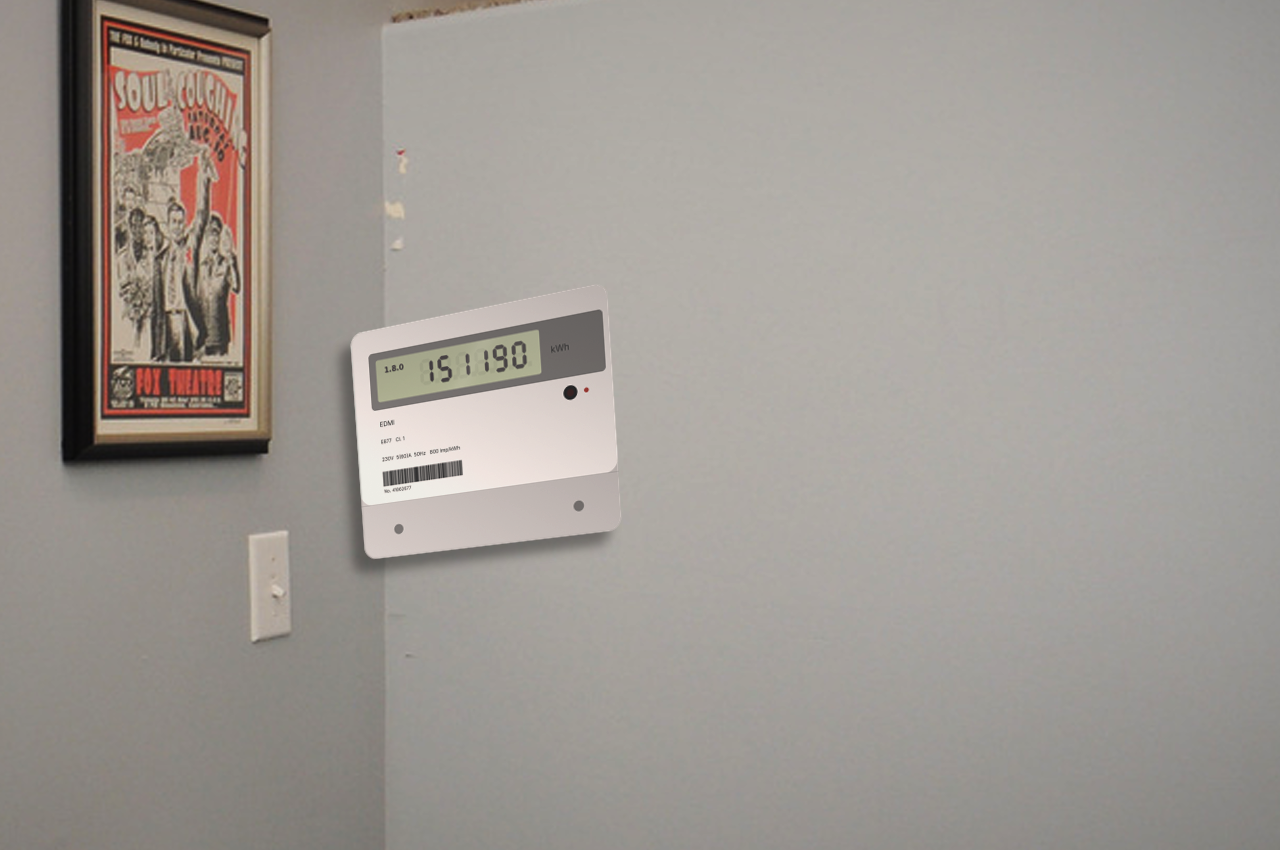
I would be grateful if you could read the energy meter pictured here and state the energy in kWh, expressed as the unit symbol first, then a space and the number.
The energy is kWh 151190
